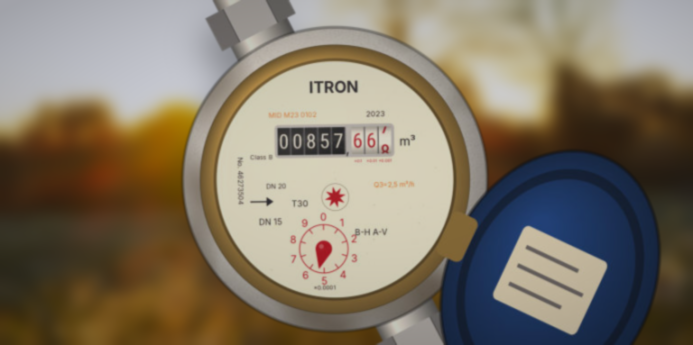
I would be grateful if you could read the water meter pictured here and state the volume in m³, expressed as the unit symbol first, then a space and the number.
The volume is m³ 857.6675
